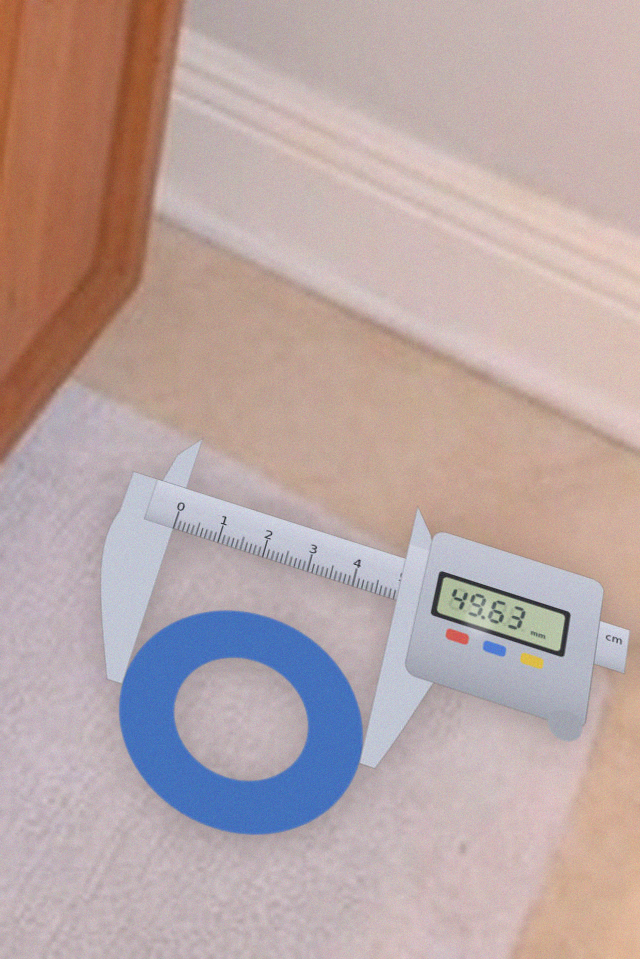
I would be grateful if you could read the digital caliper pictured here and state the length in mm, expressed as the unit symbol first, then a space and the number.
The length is mm 49.63
